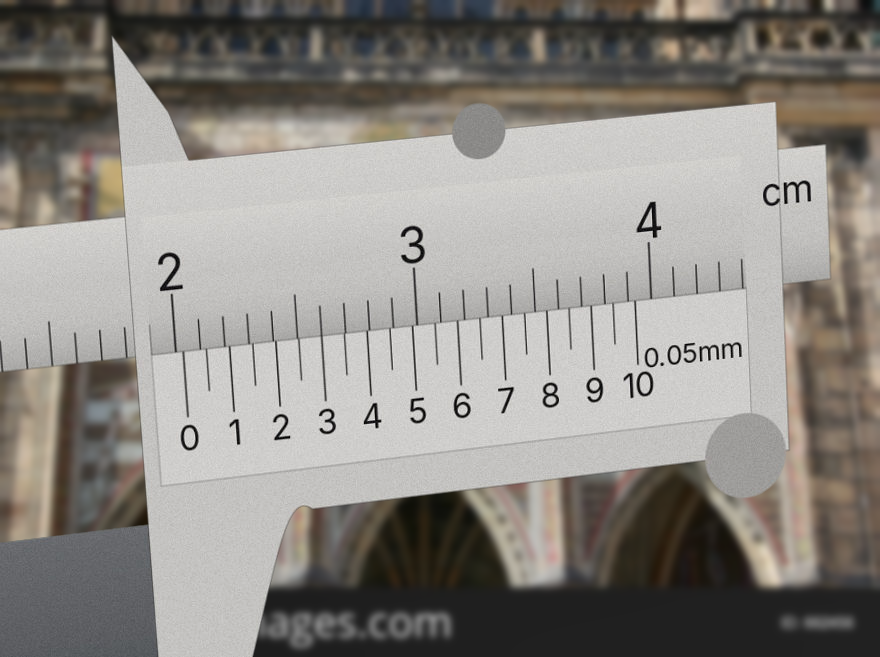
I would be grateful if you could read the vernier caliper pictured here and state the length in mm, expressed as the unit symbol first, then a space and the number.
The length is mm 20.30
